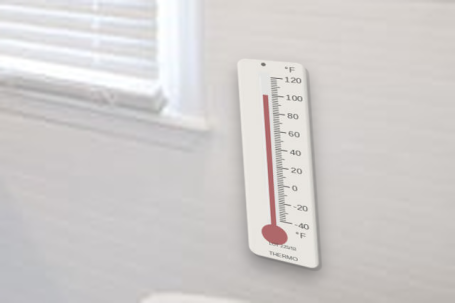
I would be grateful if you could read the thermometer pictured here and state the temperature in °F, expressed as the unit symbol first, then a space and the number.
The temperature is °F 100
